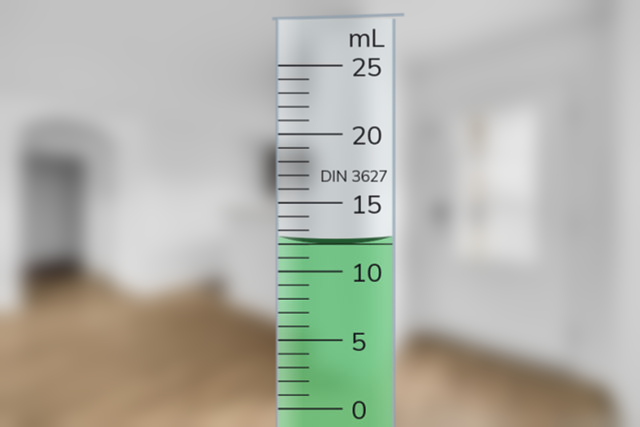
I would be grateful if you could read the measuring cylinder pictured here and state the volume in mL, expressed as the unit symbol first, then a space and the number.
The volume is mL 12
